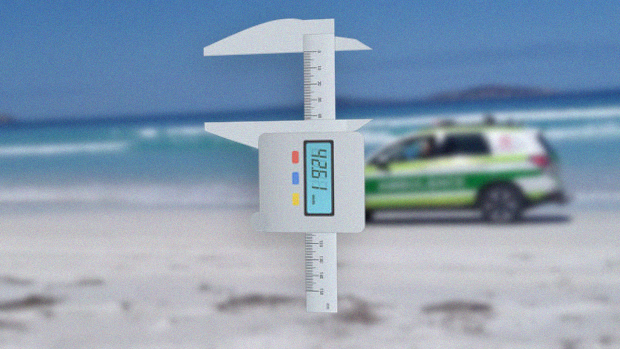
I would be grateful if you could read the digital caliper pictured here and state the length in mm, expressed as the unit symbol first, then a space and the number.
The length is mm 42.61
